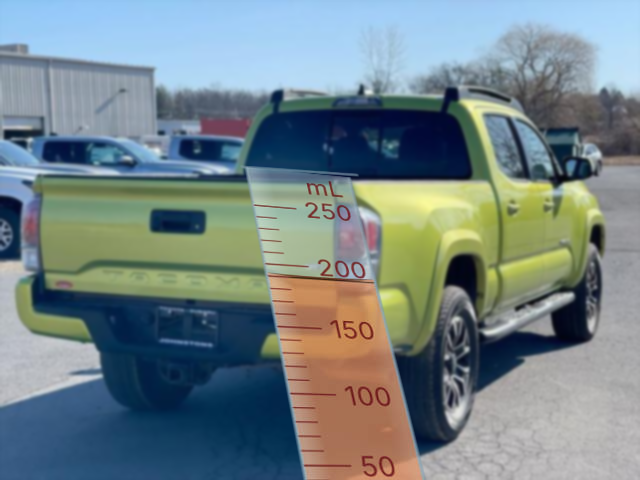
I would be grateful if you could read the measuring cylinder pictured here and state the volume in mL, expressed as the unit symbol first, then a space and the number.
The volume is mL 190
